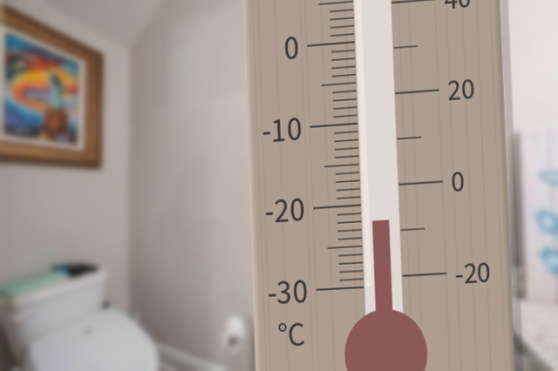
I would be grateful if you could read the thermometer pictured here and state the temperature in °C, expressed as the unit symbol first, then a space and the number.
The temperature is °C -22
